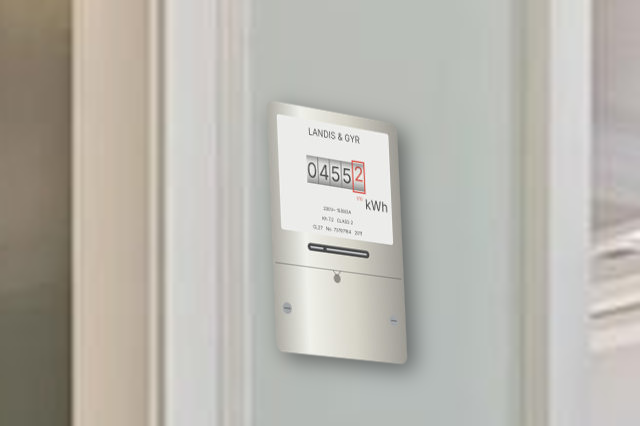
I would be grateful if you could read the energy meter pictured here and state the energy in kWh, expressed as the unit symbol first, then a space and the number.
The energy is kWh 455.2
